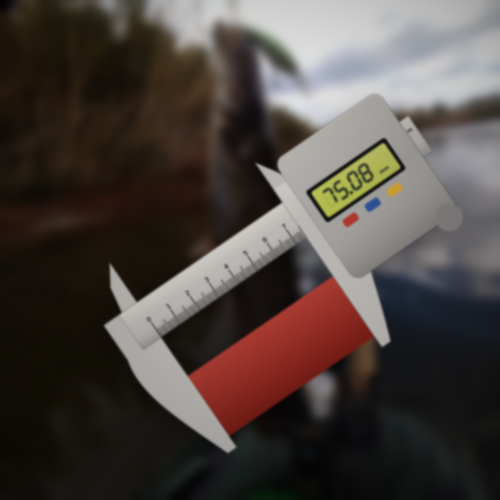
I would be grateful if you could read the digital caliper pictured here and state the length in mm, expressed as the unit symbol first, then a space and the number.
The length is mm 75.08
